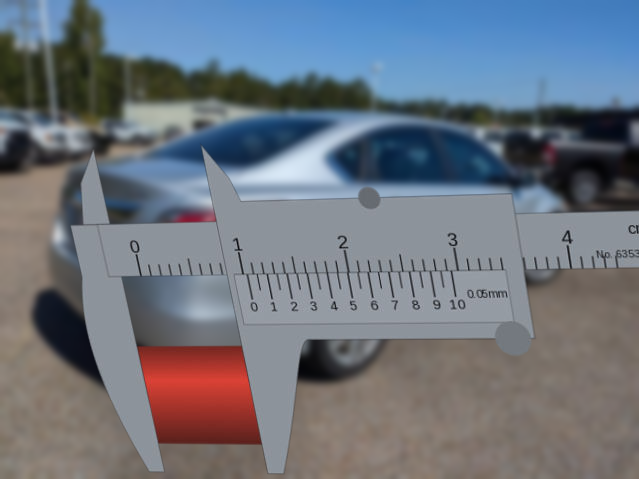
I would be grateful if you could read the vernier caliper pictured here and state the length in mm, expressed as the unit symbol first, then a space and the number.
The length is mm 10.4
